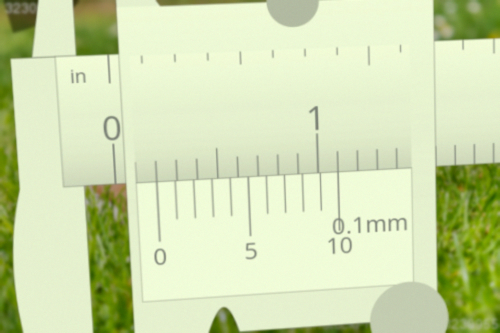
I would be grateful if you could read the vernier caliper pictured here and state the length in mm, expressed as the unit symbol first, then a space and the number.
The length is mm 2.0
